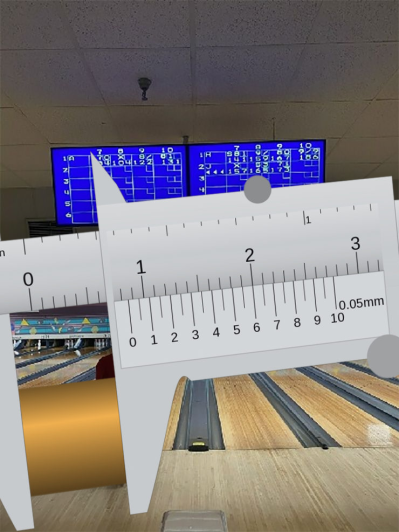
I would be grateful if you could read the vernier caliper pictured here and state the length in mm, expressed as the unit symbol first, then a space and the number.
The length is mm 8.6
